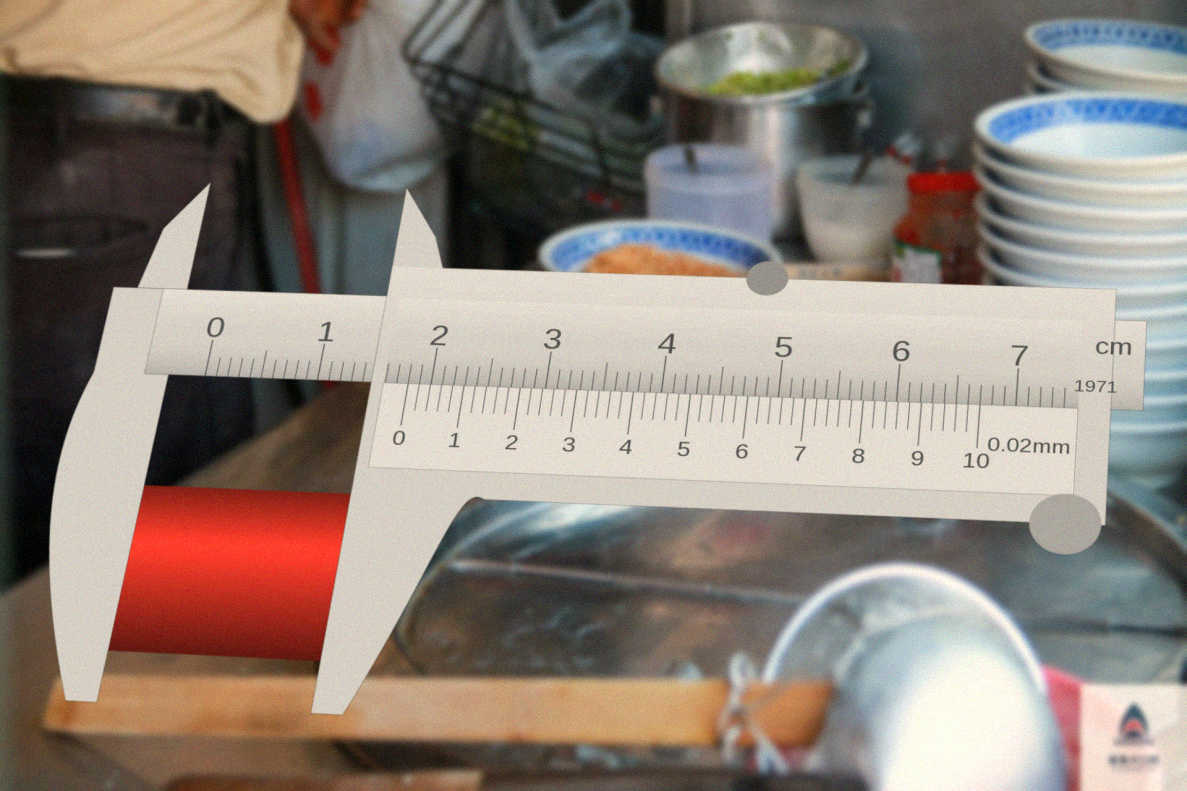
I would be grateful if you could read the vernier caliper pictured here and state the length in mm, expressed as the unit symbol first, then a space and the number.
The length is mm 18.0
